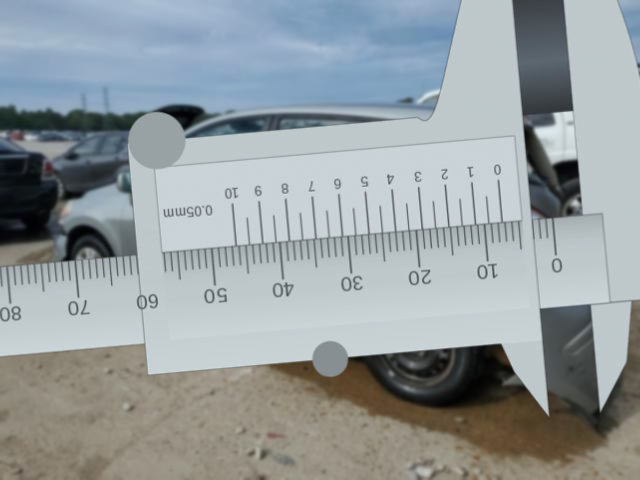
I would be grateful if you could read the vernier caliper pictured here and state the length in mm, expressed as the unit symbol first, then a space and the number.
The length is mm 7.4
